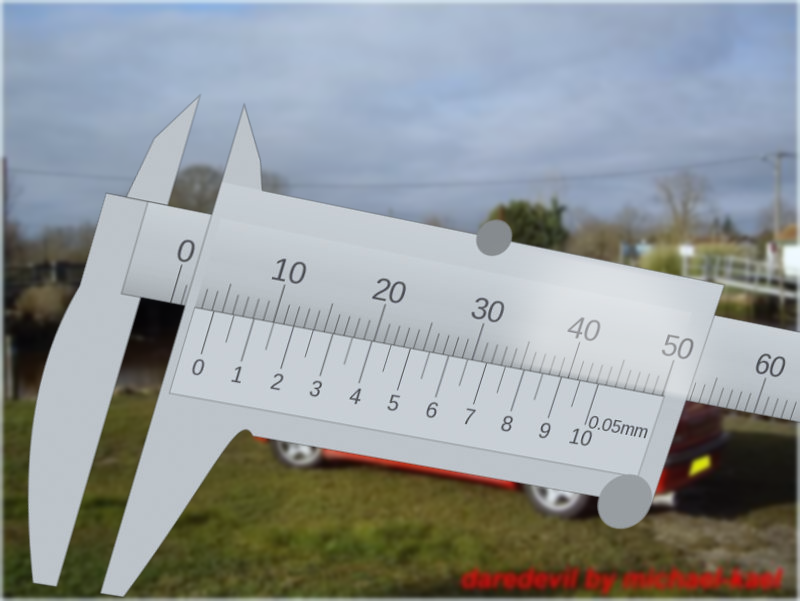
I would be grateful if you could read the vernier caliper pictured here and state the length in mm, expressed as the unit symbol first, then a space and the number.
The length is mm 4.2
